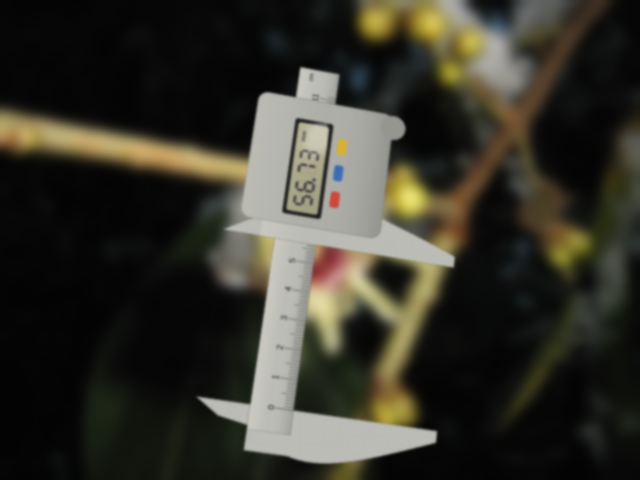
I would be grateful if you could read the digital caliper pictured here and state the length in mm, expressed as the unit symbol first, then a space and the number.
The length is mm 56.73
